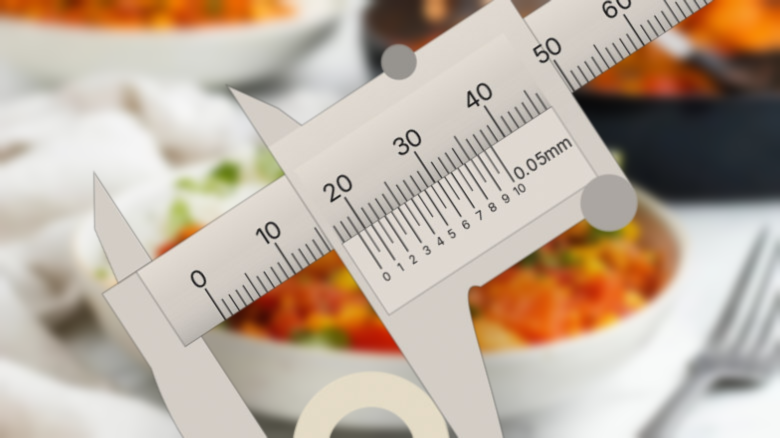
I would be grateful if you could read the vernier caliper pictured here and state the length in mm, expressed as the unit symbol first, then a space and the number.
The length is mm 19.0
